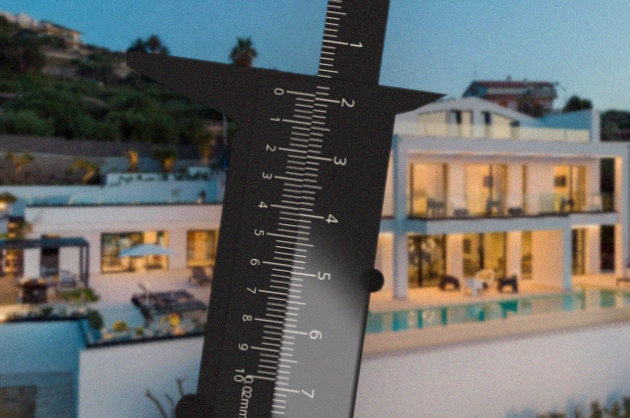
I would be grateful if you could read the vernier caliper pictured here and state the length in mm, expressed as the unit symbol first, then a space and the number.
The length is mm 19.5
